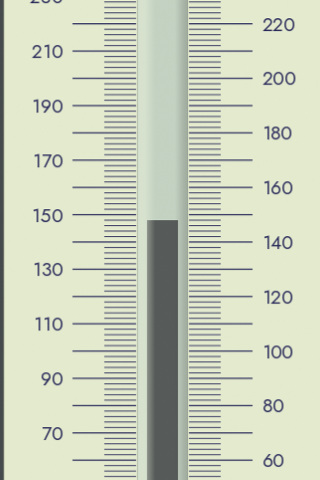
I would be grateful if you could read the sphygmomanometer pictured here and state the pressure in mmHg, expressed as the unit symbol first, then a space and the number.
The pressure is mmHg 148
